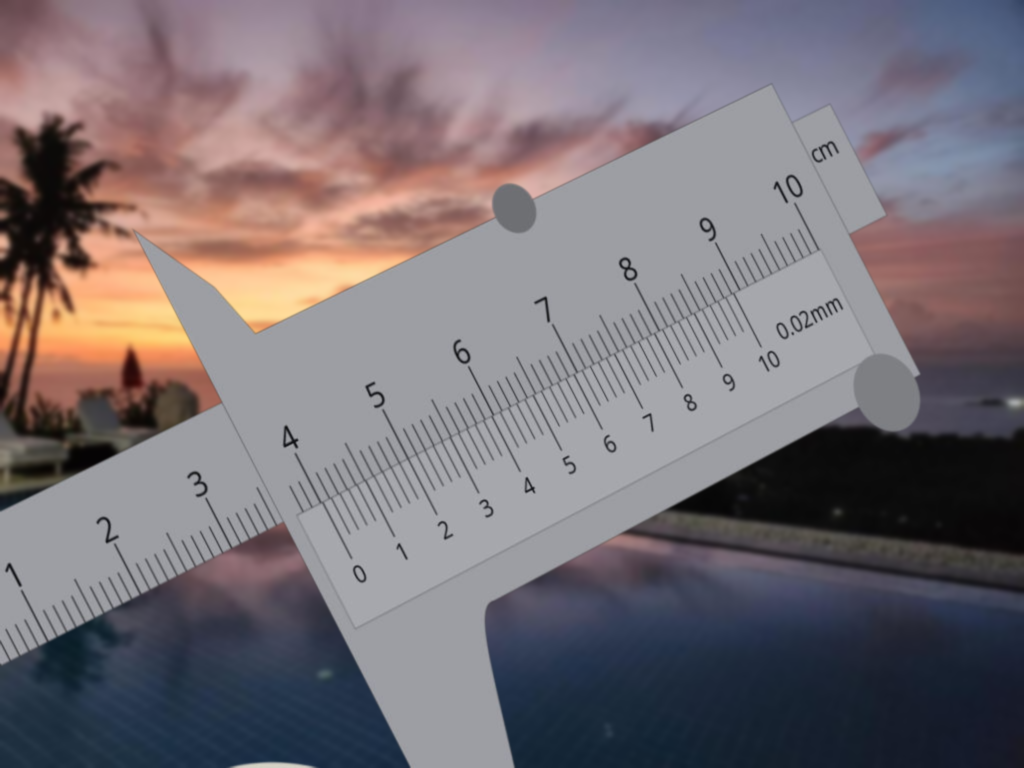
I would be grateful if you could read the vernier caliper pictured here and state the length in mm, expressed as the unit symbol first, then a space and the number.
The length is mm 40.2
